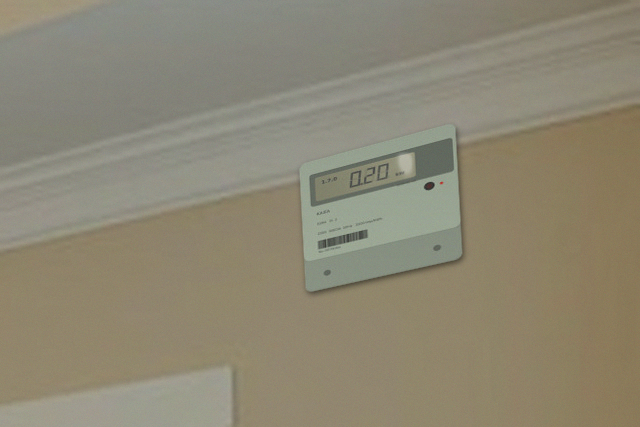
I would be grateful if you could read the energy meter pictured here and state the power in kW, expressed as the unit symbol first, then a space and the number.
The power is kW 0.20
